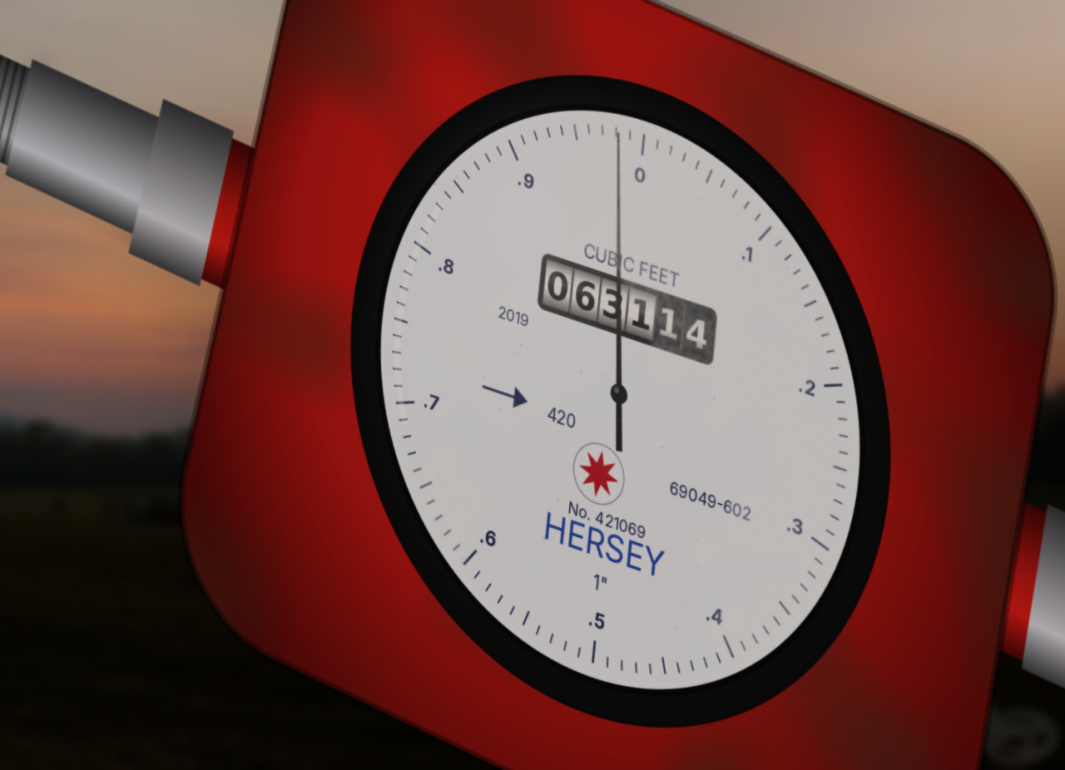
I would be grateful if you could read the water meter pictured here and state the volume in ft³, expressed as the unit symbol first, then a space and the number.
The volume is ft³ 63113.98
